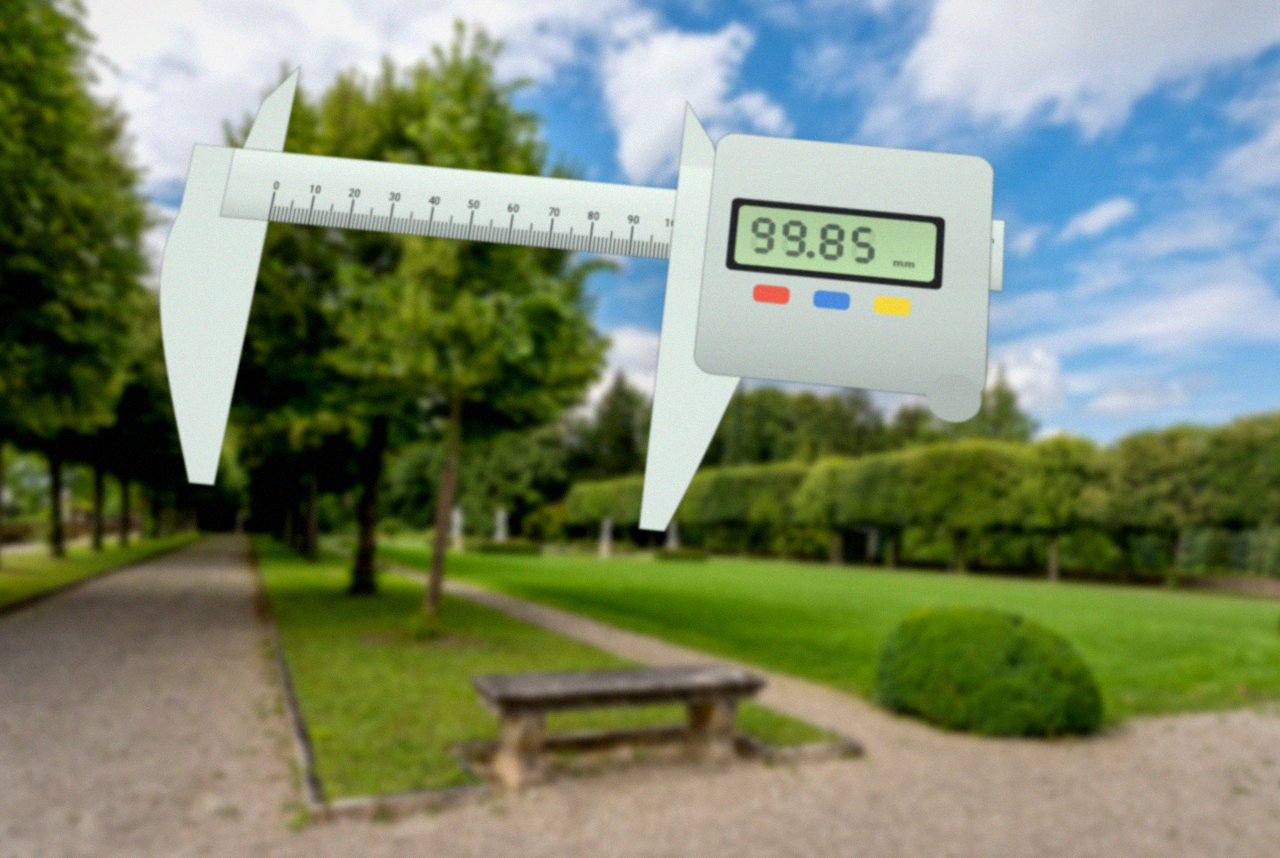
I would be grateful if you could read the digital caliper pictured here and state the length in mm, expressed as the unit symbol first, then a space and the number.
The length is mm 99.85
